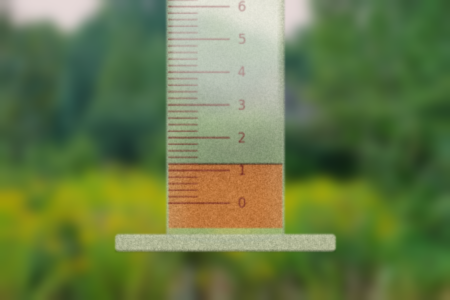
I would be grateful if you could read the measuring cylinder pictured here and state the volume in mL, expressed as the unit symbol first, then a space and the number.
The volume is mL 1.2
